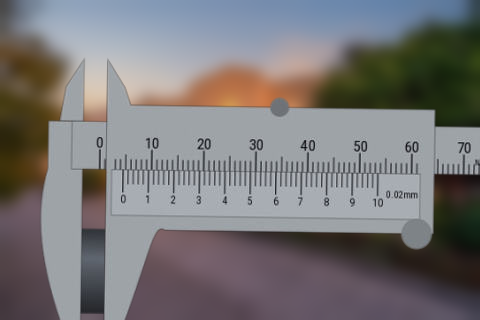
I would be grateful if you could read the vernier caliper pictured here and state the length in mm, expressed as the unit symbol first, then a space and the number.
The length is mm 4.5
